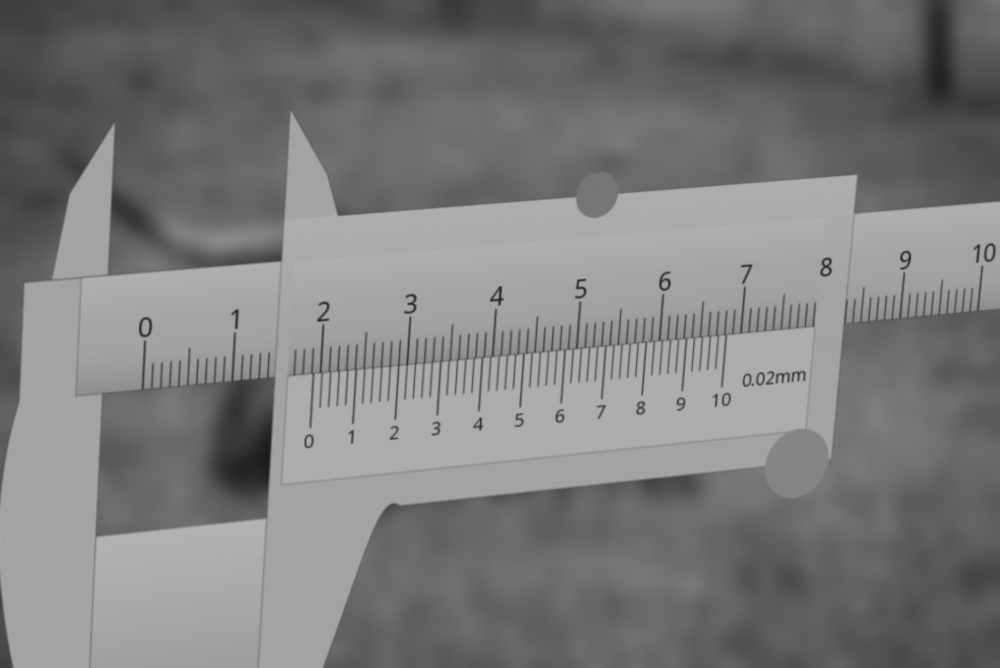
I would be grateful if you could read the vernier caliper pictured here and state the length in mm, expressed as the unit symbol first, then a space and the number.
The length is mm 19.2
